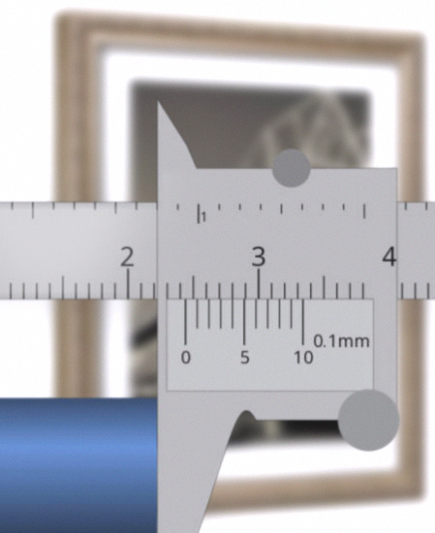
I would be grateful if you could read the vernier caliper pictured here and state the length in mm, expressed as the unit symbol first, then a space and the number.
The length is mm 24.4
